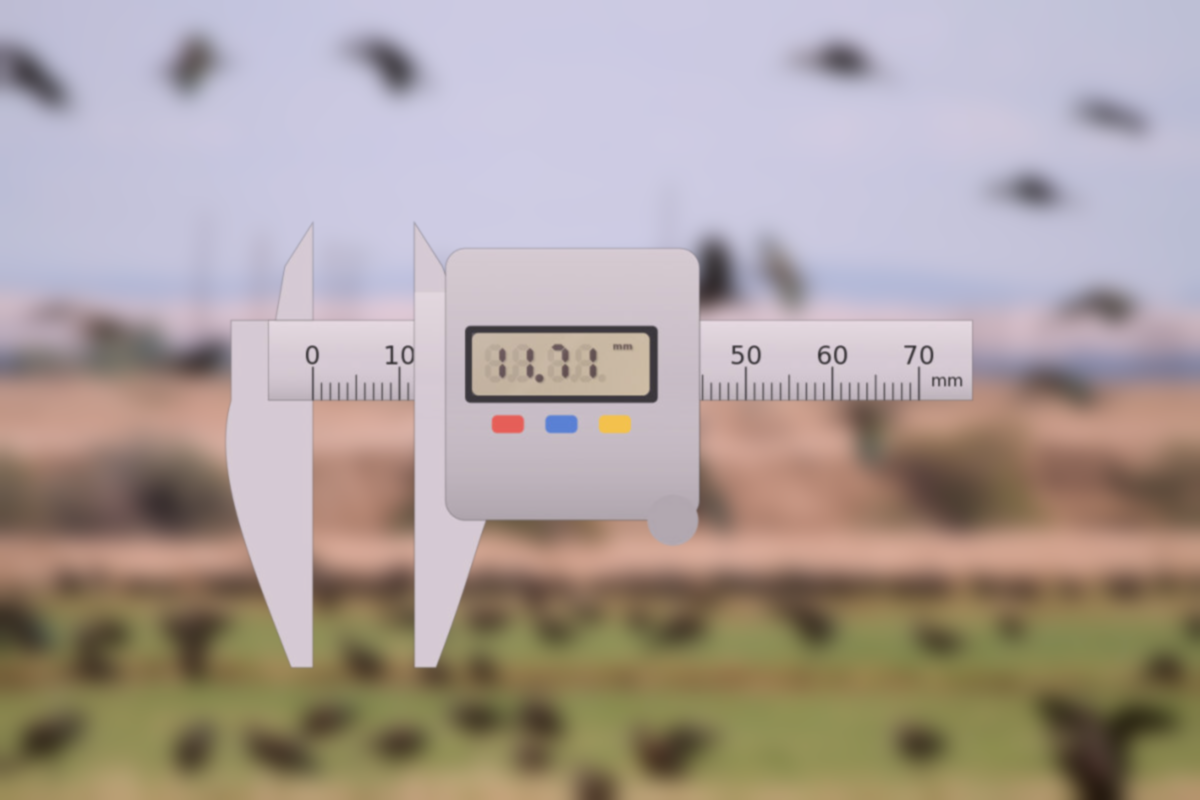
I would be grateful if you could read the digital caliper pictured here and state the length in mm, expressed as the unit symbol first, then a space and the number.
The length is mm 11.71
